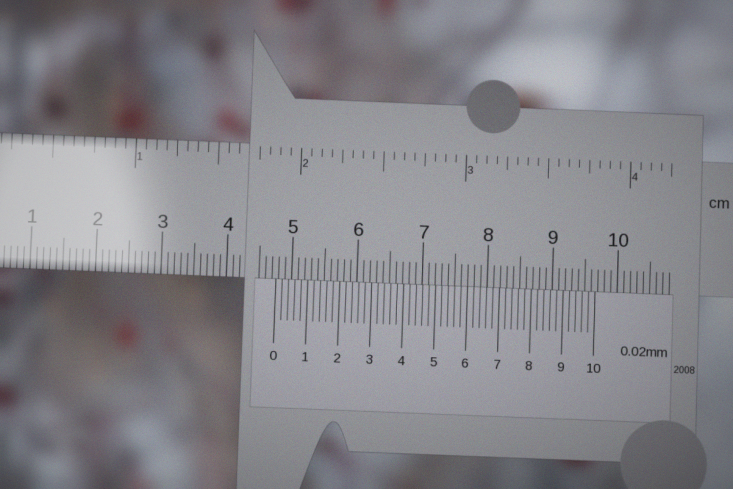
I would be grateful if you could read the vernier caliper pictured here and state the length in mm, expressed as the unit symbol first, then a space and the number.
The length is mm 47.6
